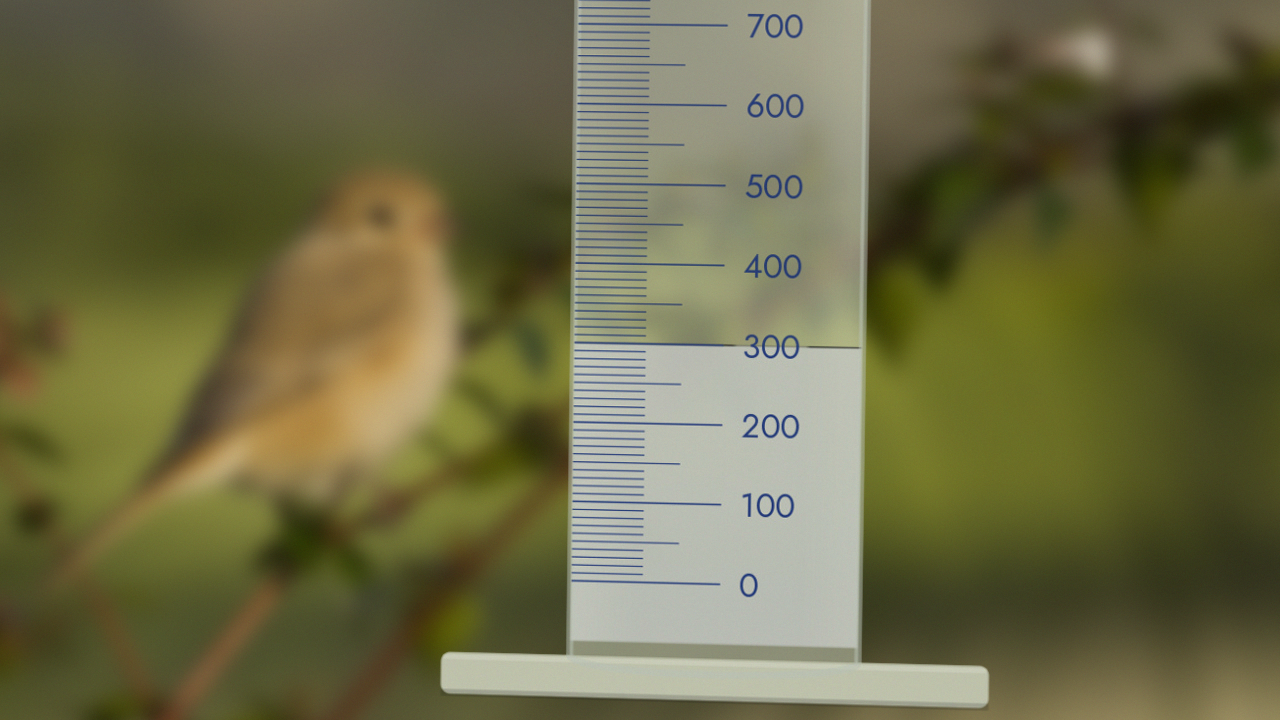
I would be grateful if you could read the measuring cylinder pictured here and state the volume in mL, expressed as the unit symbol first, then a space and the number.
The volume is mL 300
